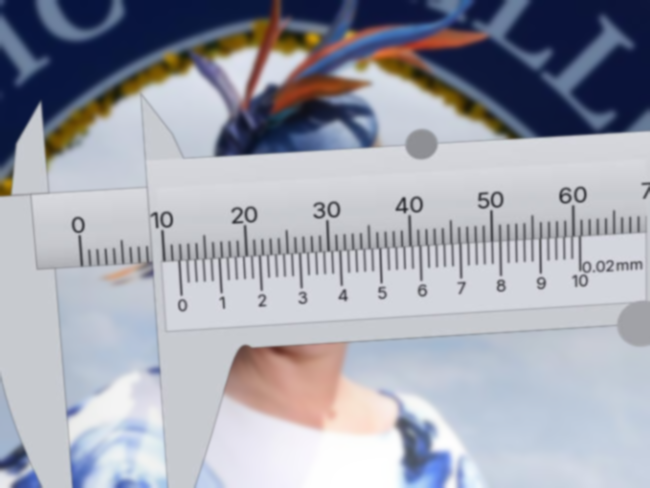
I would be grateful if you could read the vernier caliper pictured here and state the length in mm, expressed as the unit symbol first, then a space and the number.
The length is mm 11.8
